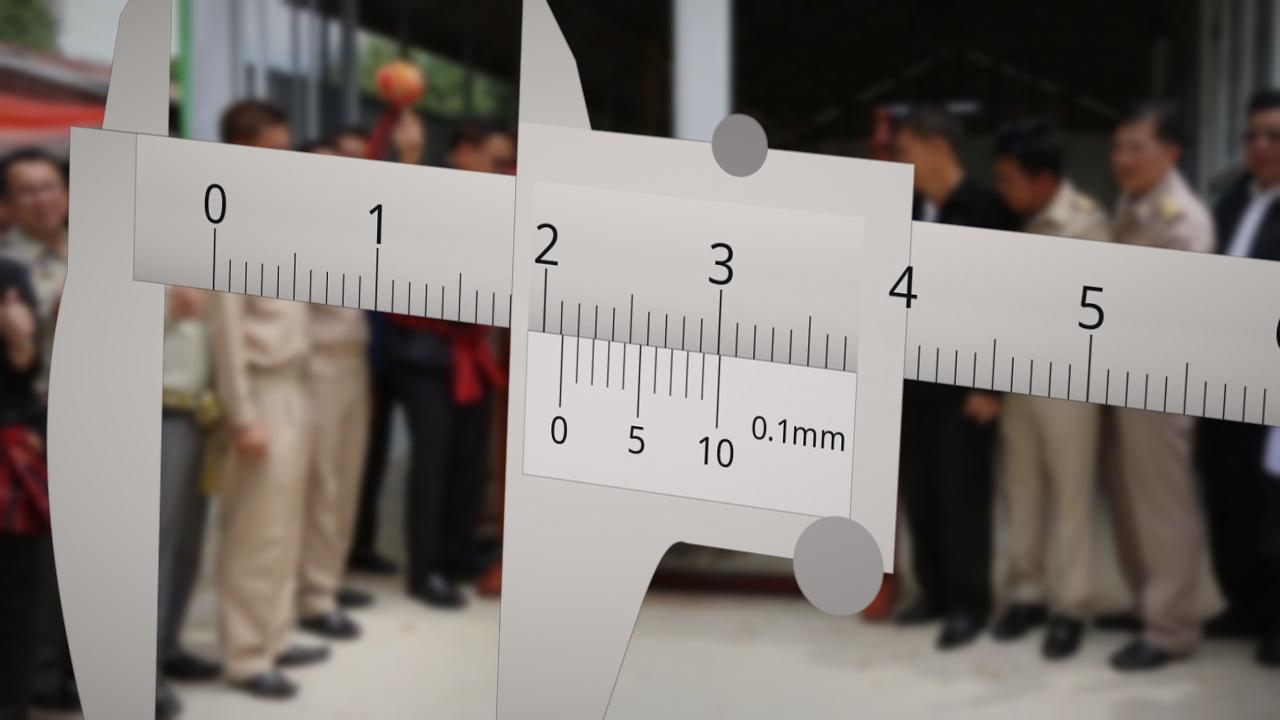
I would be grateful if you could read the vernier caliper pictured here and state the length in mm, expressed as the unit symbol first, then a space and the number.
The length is mm 21.1
